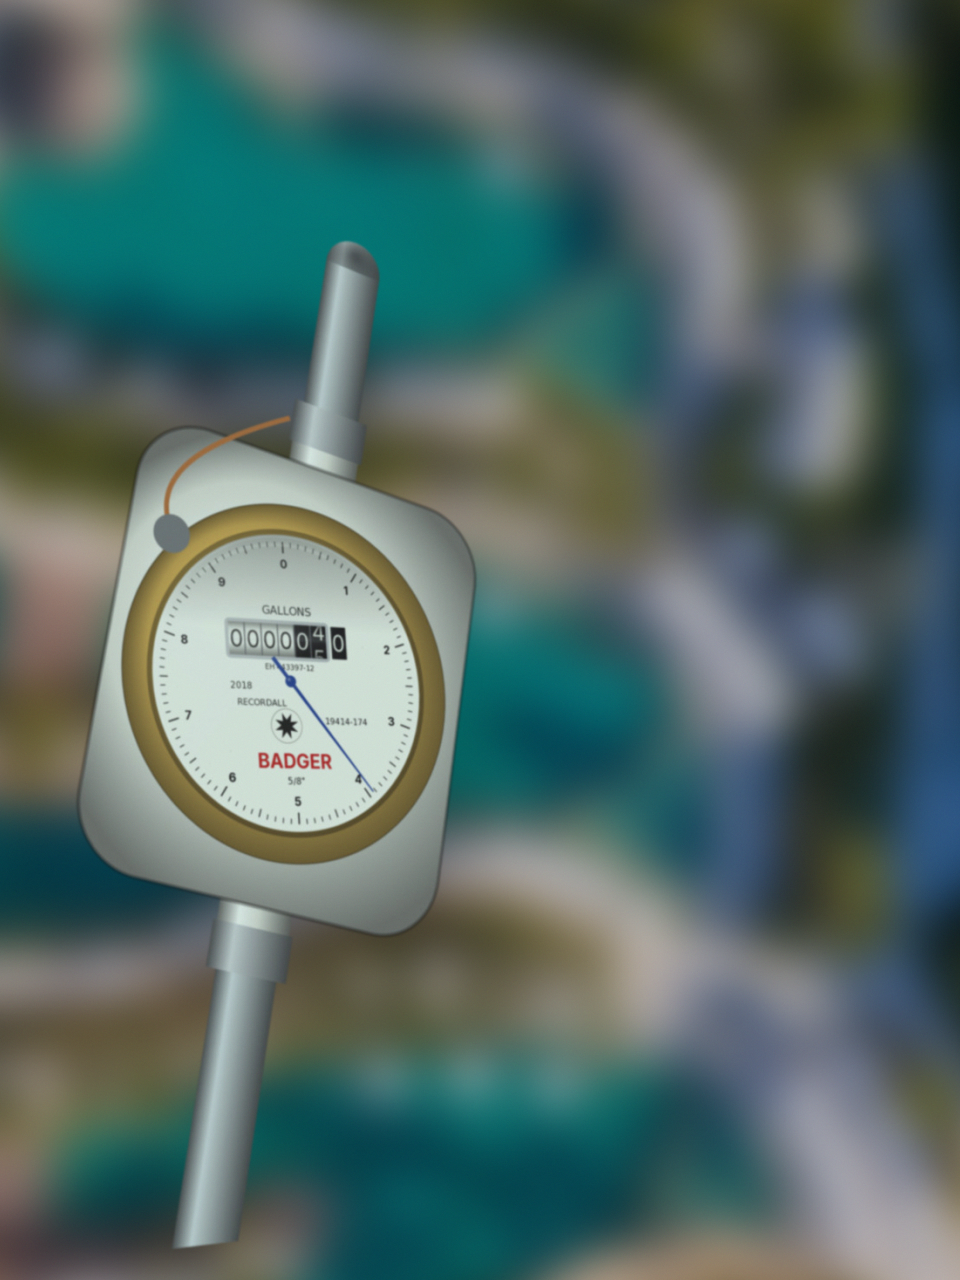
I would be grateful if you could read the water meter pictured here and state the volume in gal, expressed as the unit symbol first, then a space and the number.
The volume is gal 43.9
